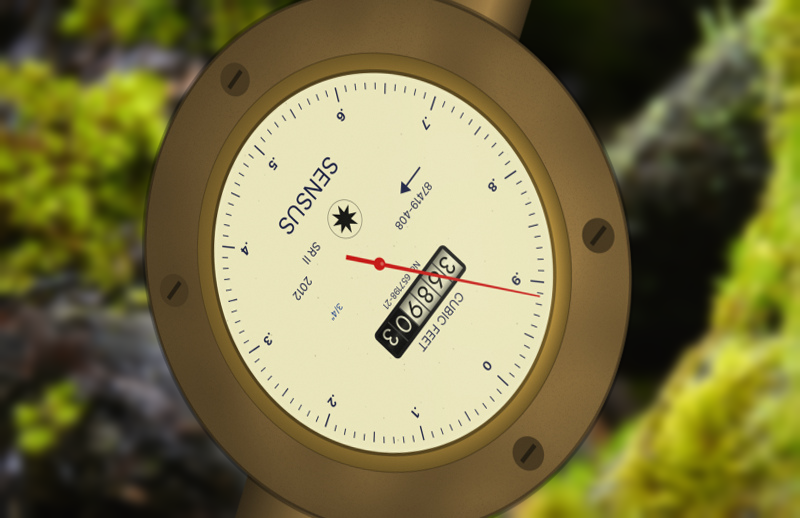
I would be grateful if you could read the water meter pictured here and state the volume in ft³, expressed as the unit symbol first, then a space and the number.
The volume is ft³ 368902.91
